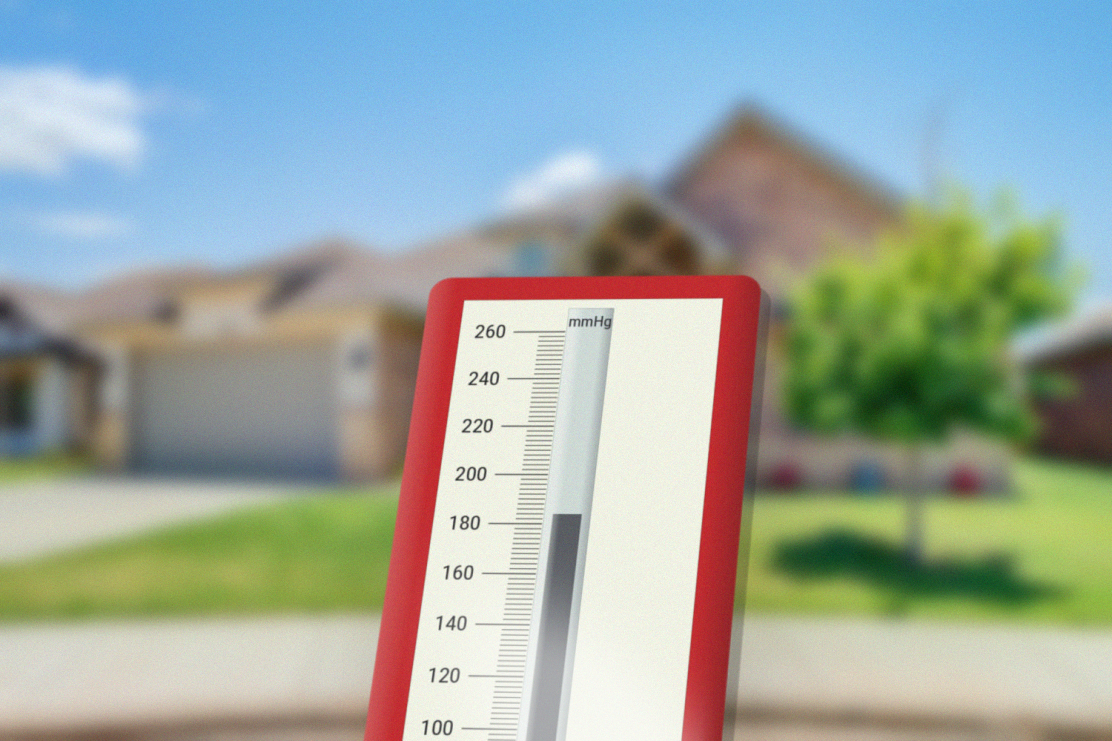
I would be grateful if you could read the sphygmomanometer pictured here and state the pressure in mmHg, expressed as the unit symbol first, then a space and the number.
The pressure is mmHg 184
